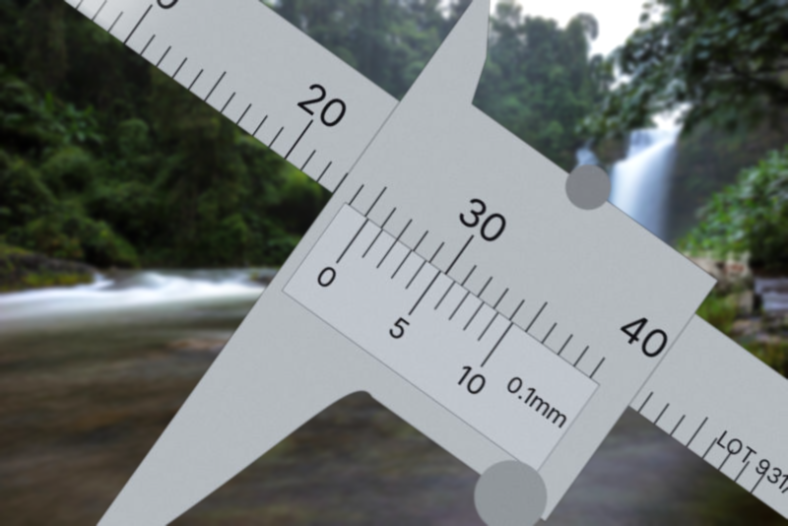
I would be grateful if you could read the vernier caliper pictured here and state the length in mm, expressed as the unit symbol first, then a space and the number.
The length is mm 25.2
